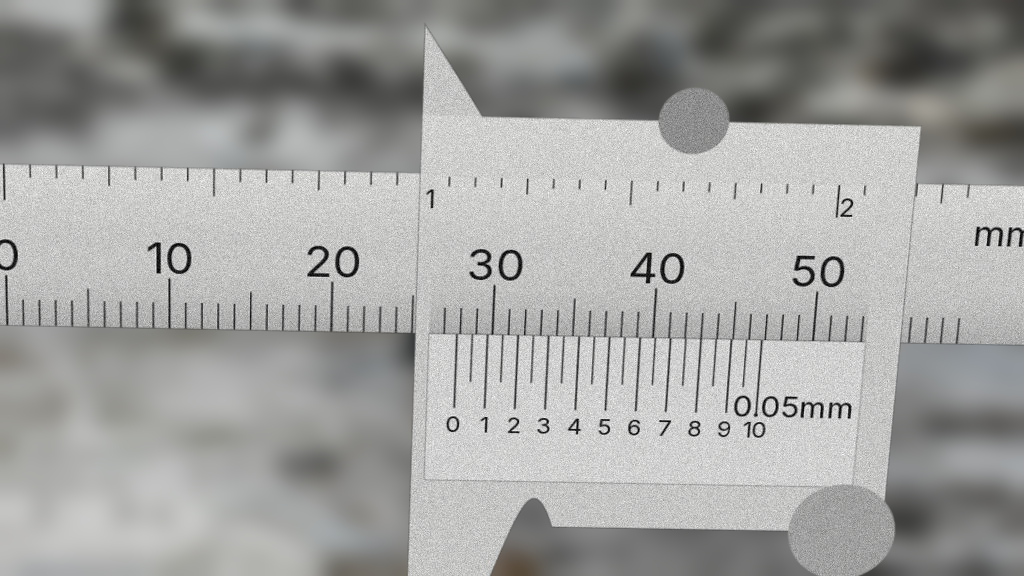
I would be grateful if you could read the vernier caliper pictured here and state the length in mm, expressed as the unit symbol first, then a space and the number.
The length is mm 27.8
